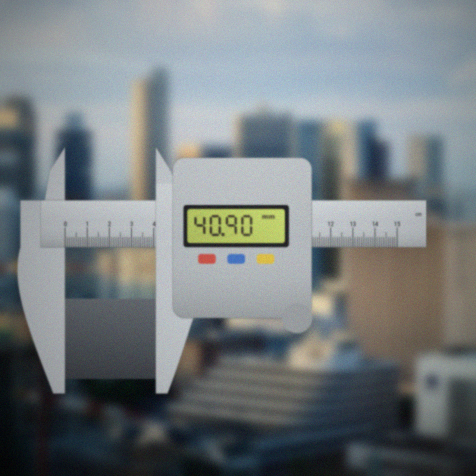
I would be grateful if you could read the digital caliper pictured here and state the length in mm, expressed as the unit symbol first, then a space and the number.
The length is mm 40.90
